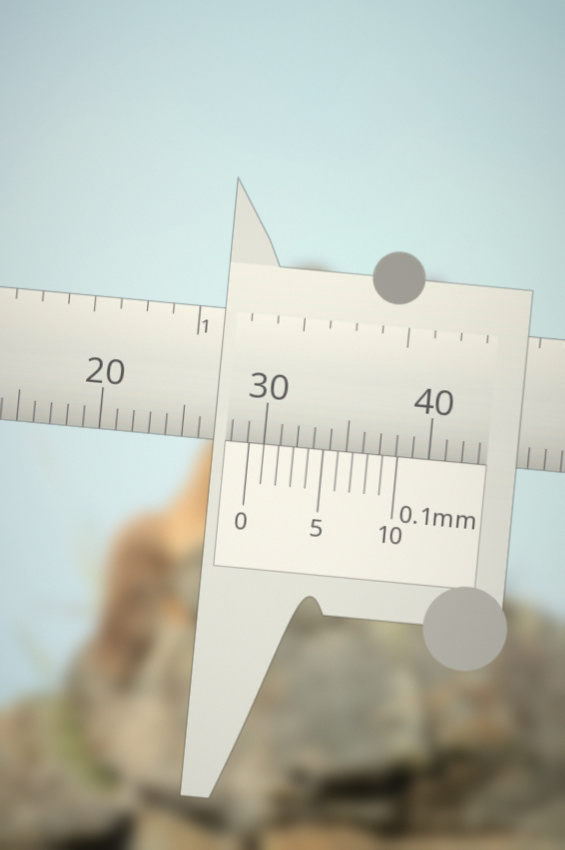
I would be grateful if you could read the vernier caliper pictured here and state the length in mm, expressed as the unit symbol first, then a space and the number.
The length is mm 29.1
